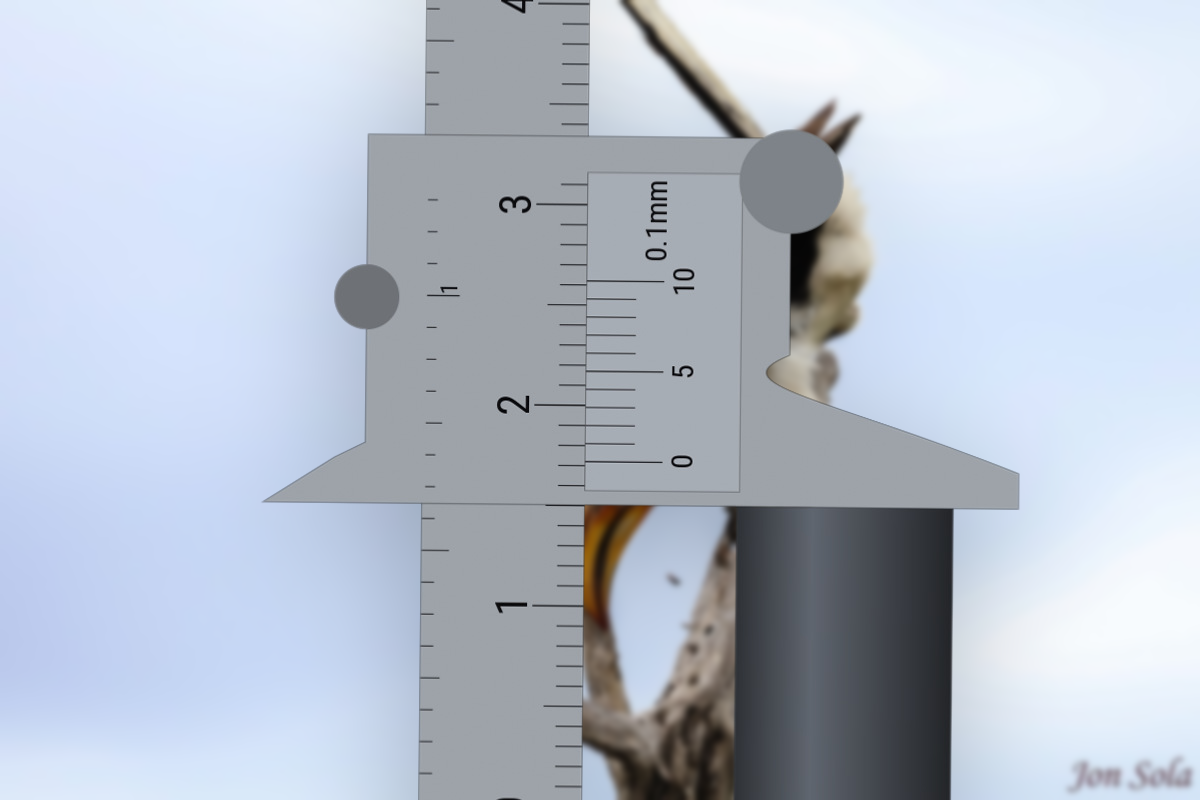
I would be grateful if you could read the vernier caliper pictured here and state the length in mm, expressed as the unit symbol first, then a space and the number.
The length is mm 17.2
